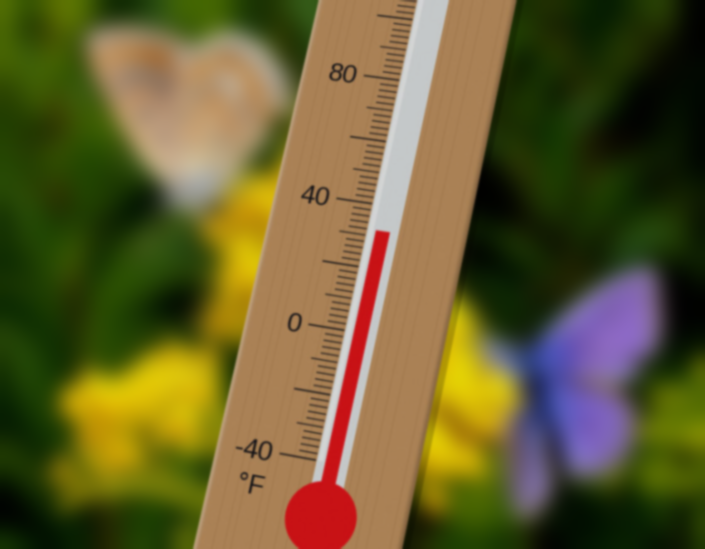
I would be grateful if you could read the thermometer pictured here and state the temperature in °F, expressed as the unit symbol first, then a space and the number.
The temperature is °F 32
